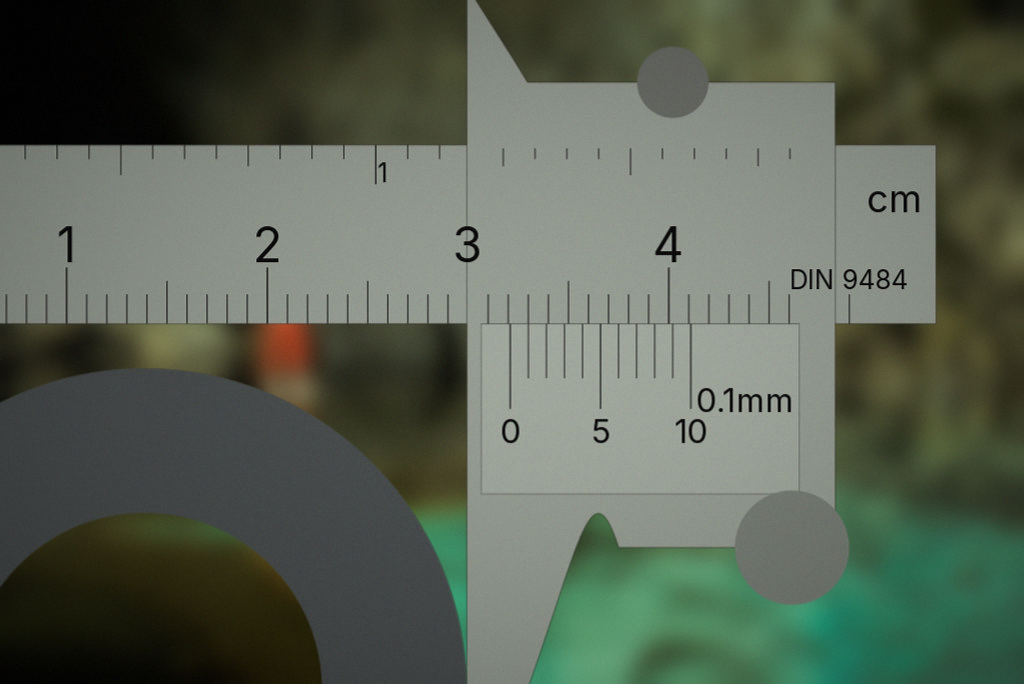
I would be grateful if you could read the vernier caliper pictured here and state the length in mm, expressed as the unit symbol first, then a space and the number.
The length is mm 32.1
